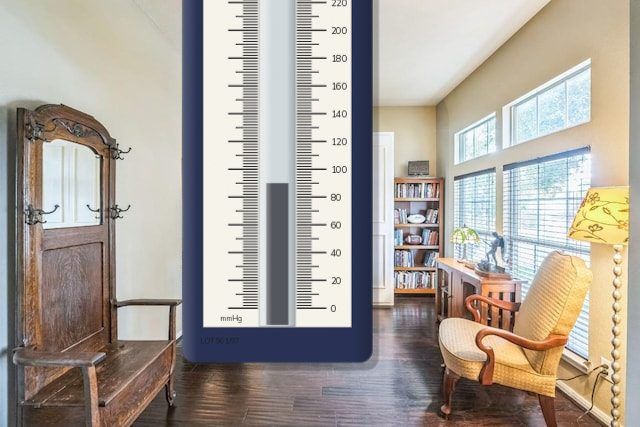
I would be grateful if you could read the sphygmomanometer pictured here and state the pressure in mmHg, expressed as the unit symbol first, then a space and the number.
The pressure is mmHg 90
